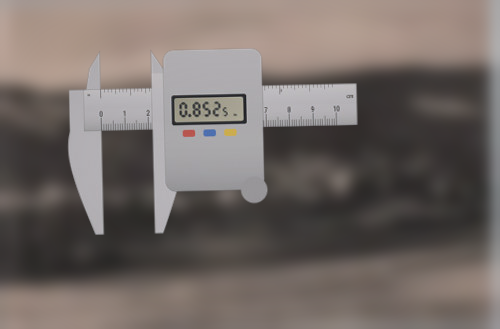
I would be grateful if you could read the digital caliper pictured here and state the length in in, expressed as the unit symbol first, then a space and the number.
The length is in 0.8525
